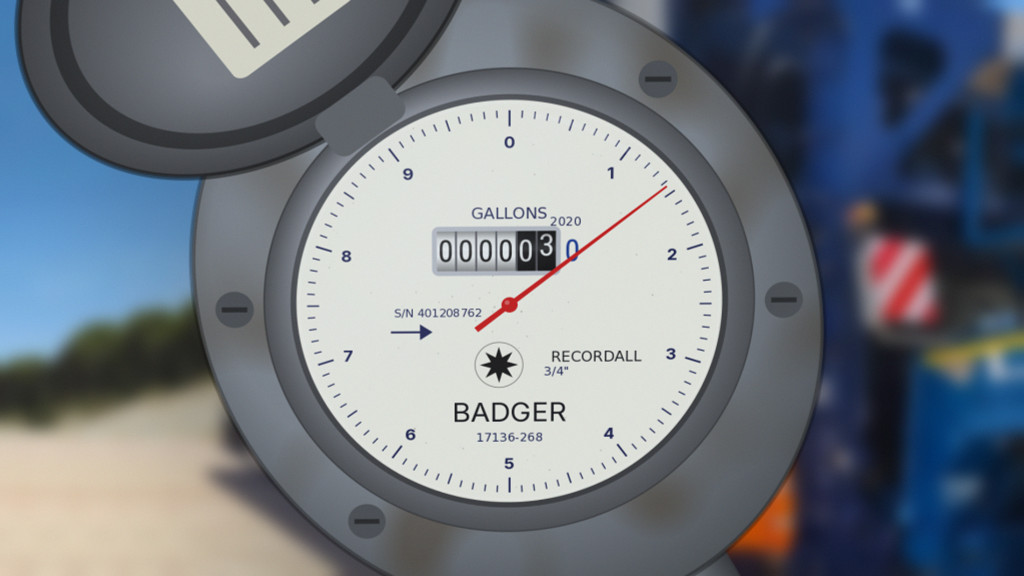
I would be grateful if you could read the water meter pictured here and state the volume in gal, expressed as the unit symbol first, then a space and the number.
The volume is gal 31.4
